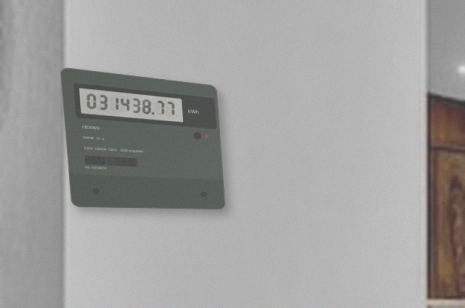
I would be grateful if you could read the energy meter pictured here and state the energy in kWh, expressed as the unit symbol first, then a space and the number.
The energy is kWh 31438.77
